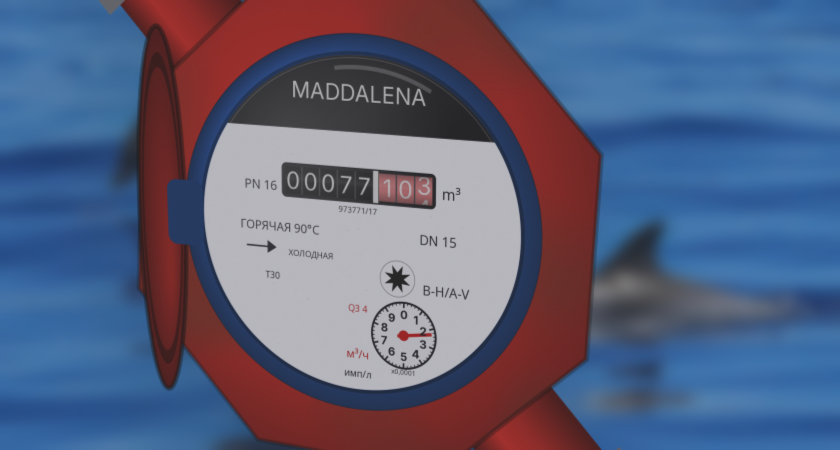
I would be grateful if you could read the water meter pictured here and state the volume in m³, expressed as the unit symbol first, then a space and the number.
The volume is m³ 77.1032
